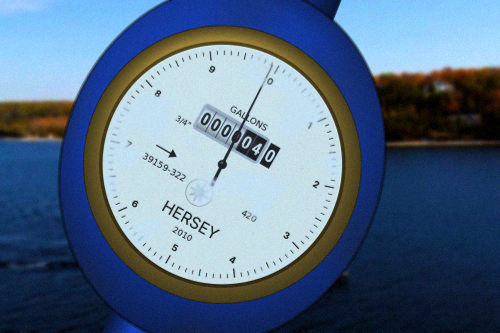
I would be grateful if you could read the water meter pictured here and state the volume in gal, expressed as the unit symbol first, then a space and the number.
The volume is gal 39.9
